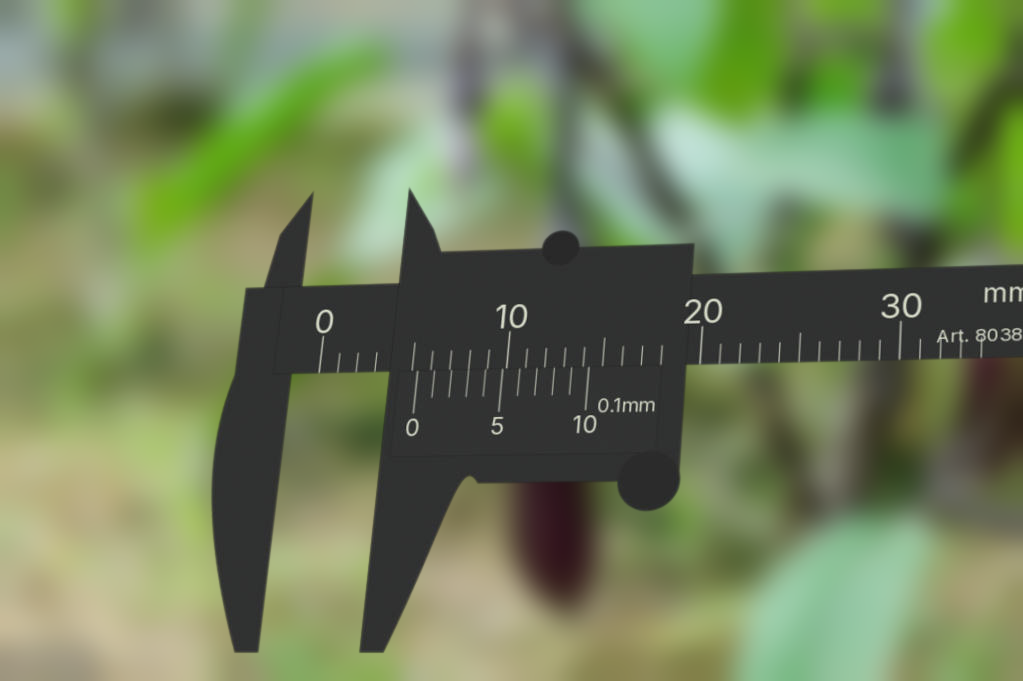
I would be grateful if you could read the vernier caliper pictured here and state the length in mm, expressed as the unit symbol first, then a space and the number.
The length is mm 5.3
